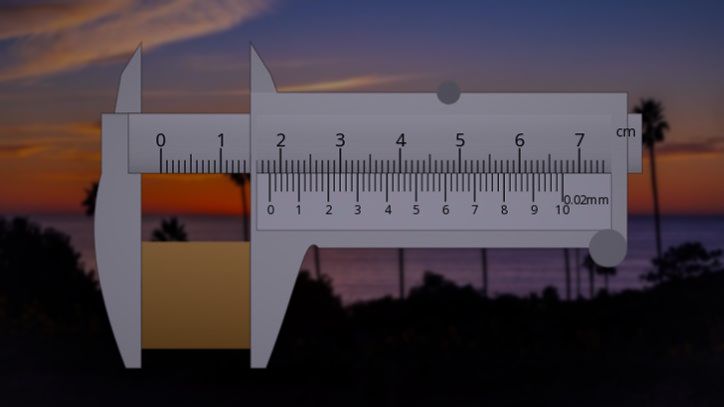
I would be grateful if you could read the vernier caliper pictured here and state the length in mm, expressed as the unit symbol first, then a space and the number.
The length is mm 18.2
